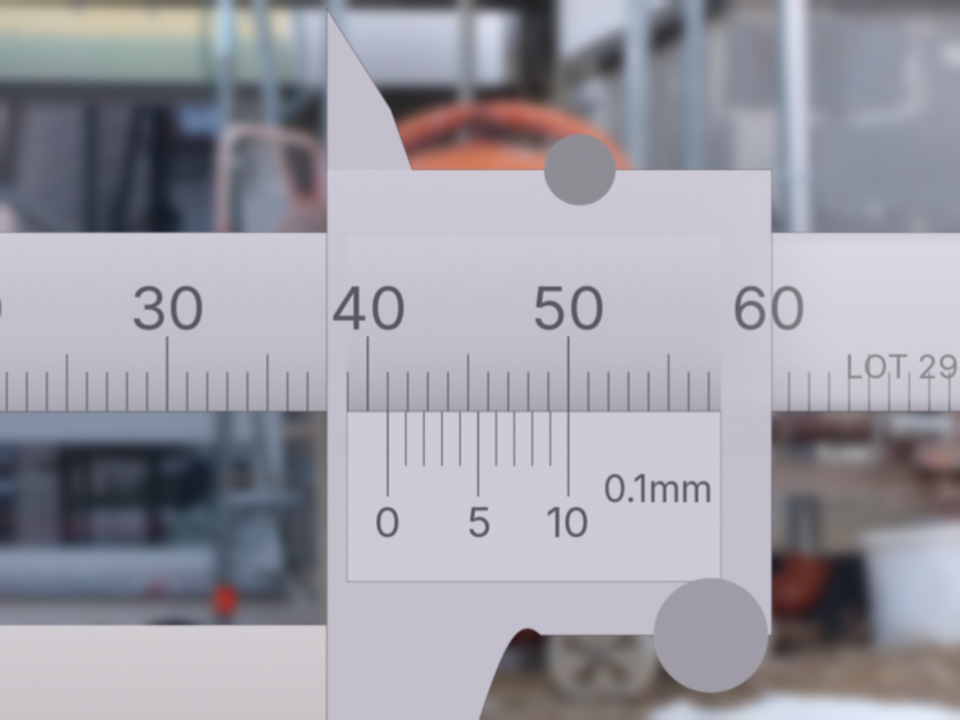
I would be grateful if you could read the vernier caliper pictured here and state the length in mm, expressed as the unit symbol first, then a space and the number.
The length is mm 41.0
